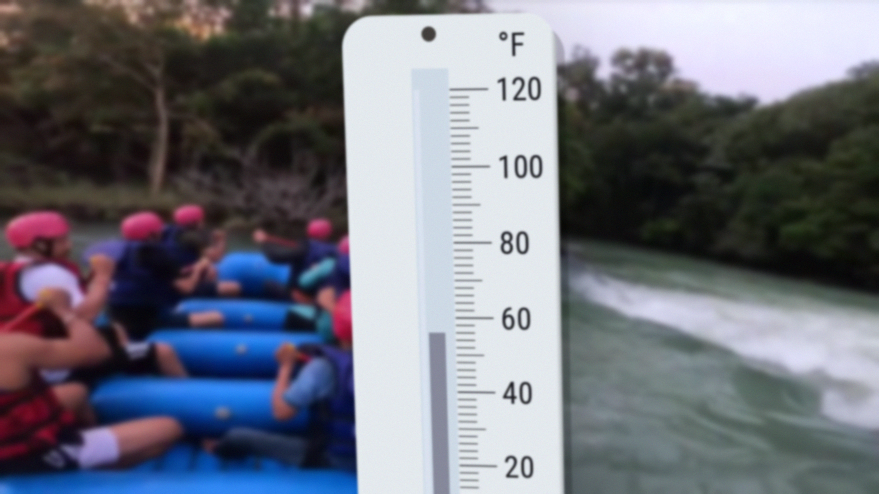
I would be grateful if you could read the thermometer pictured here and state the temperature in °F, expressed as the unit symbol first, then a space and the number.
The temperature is °F 56
